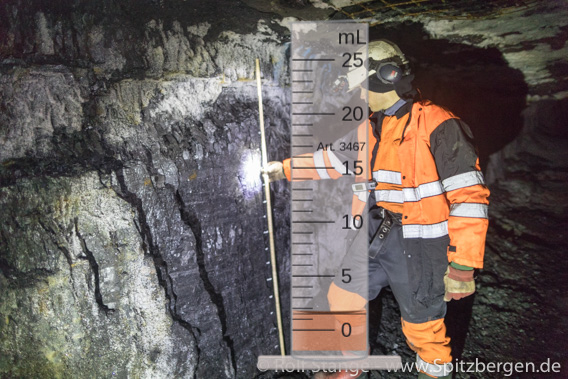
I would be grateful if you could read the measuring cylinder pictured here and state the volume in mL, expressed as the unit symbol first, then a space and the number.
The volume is mL 1.5
